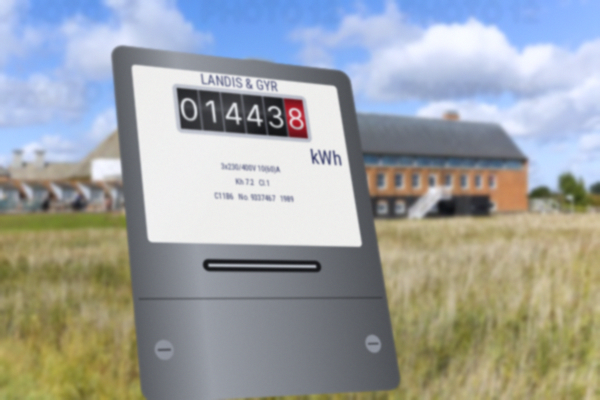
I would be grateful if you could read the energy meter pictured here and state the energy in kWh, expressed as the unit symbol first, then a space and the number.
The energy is kWh 1443.8
